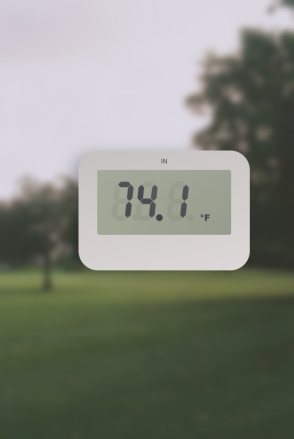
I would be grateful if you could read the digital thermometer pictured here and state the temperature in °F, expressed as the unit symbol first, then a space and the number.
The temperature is °F 74.1
